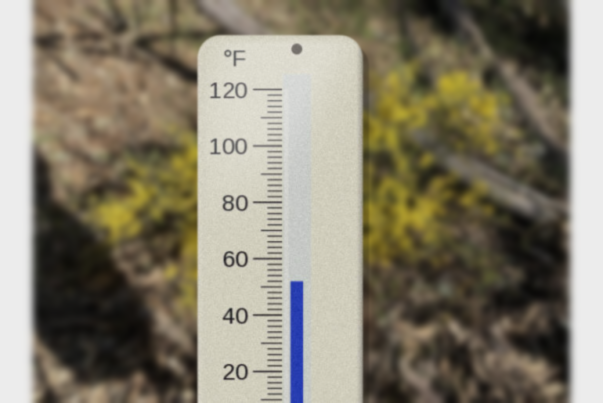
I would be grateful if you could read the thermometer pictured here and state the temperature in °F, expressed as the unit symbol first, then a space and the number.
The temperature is °F 52
